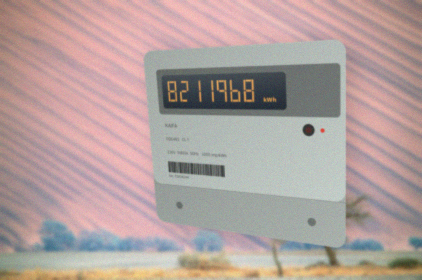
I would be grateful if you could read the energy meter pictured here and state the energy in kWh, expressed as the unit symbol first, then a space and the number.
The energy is kWh 8211968
